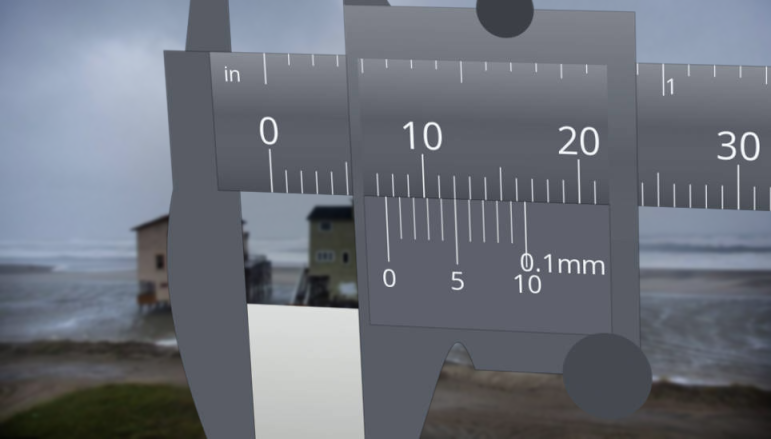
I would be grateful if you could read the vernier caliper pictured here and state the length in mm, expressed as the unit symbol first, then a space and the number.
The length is mm 7.5
